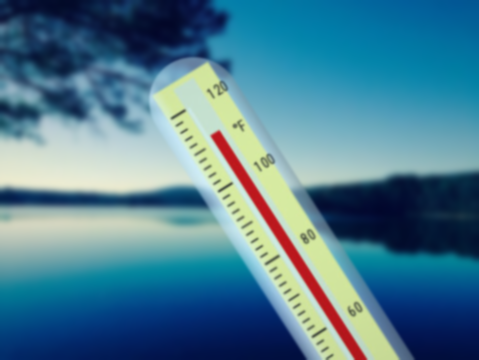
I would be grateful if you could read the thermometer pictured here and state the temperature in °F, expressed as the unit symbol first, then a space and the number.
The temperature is °F 112
